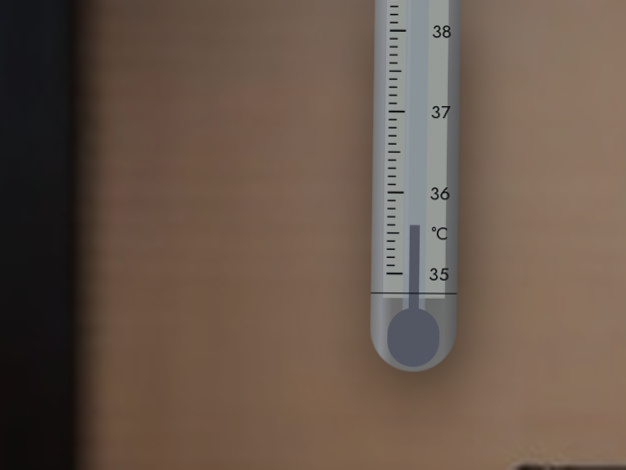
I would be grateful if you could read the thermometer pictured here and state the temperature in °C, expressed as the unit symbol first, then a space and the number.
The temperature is °C 35.6
